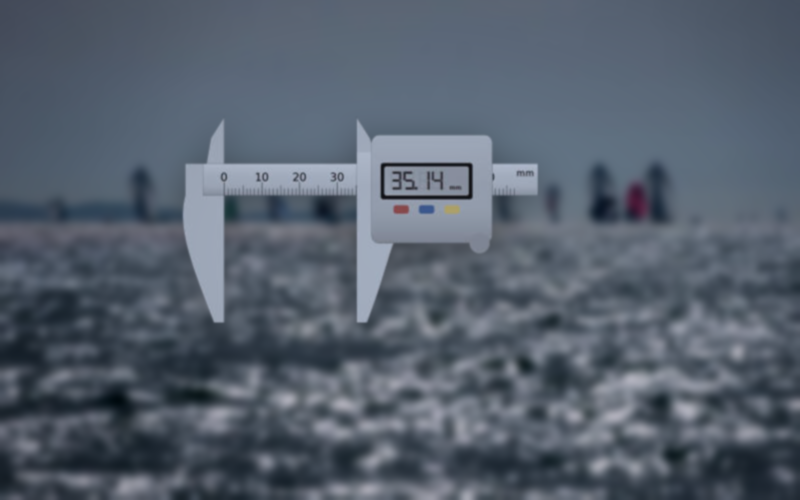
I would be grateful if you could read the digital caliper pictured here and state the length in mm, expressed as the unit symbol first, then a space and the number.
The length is mm 35.14
